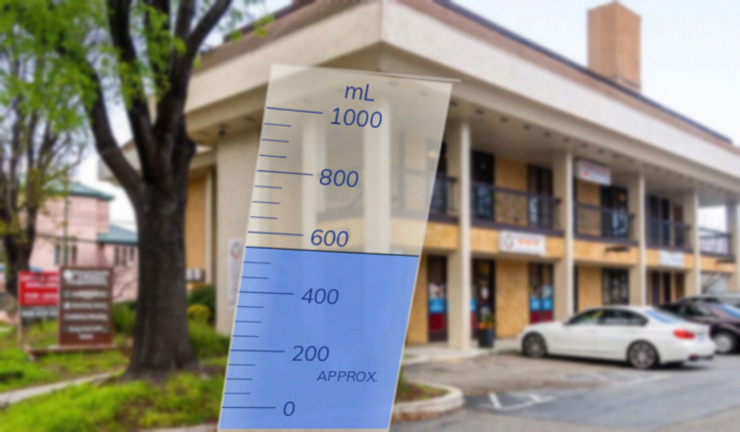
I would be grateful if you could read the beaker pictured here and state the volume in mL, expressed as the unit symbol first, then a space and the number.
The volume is mL 550
